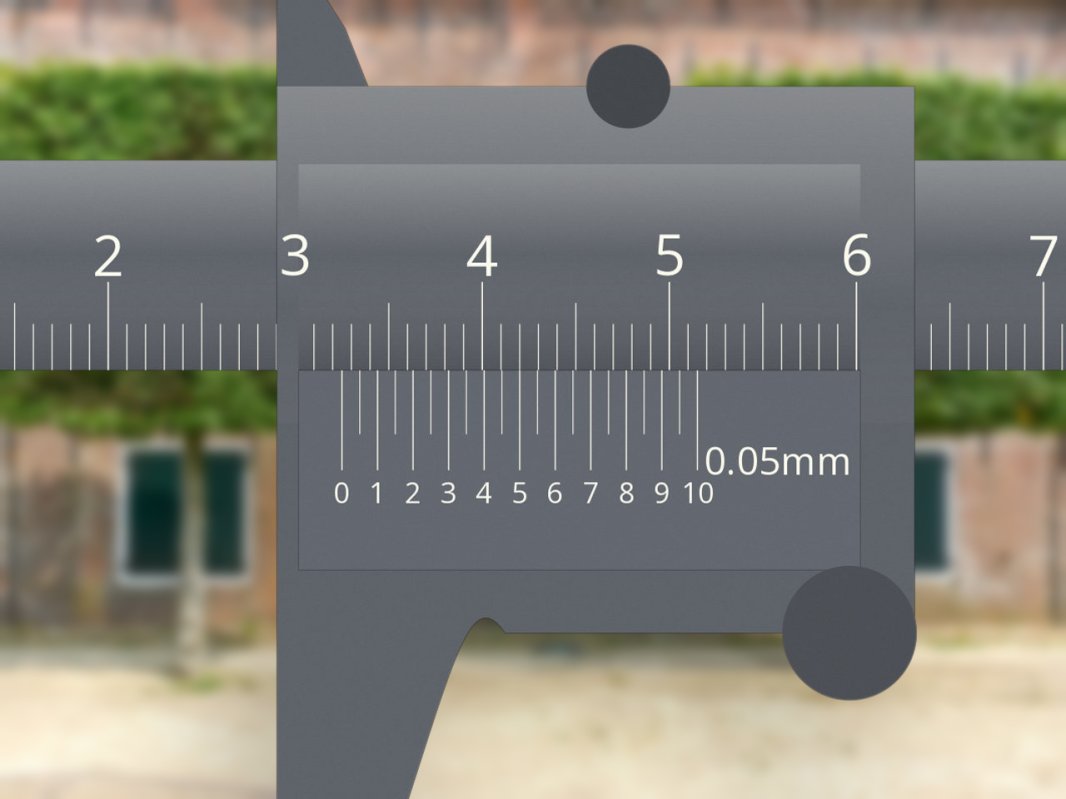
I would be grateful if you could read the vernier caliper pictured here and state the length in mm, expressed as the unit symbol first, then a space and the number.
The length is mm 32.5
